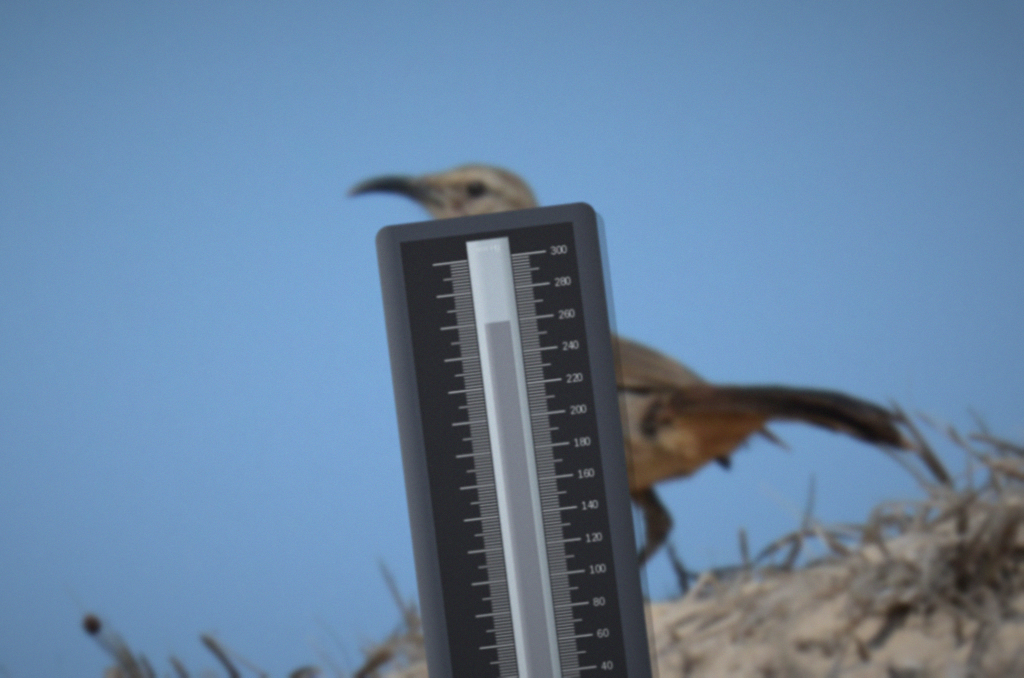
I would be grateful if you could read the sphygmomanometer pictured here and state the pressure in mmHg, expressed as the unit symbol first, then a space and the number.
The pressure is mmHg 260
